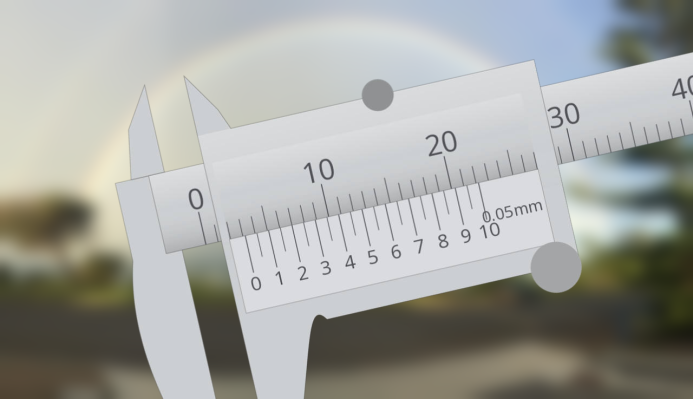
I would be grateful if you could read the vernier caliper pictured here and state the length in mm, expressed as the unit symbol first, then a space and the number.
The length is mm 3.2
